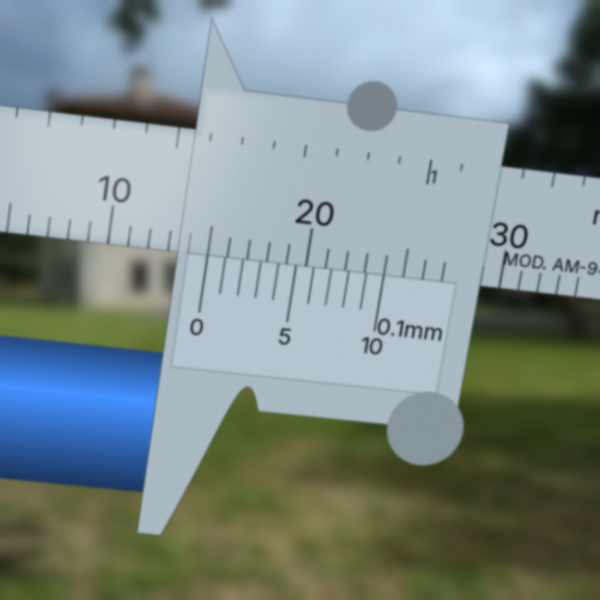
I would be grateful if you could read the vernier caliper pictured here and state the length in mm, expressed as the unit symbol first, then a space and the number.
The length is mm 15.0
